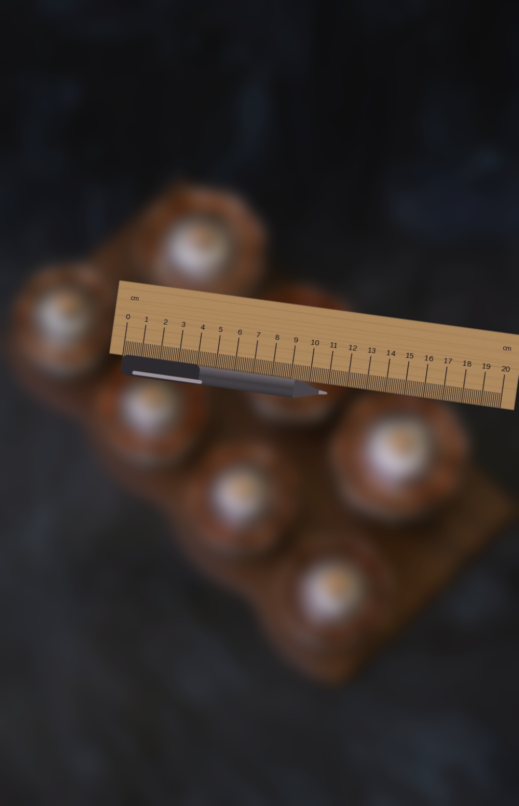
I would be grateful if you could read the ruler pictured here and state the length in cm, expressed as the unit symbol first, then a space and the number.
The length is cm 11
